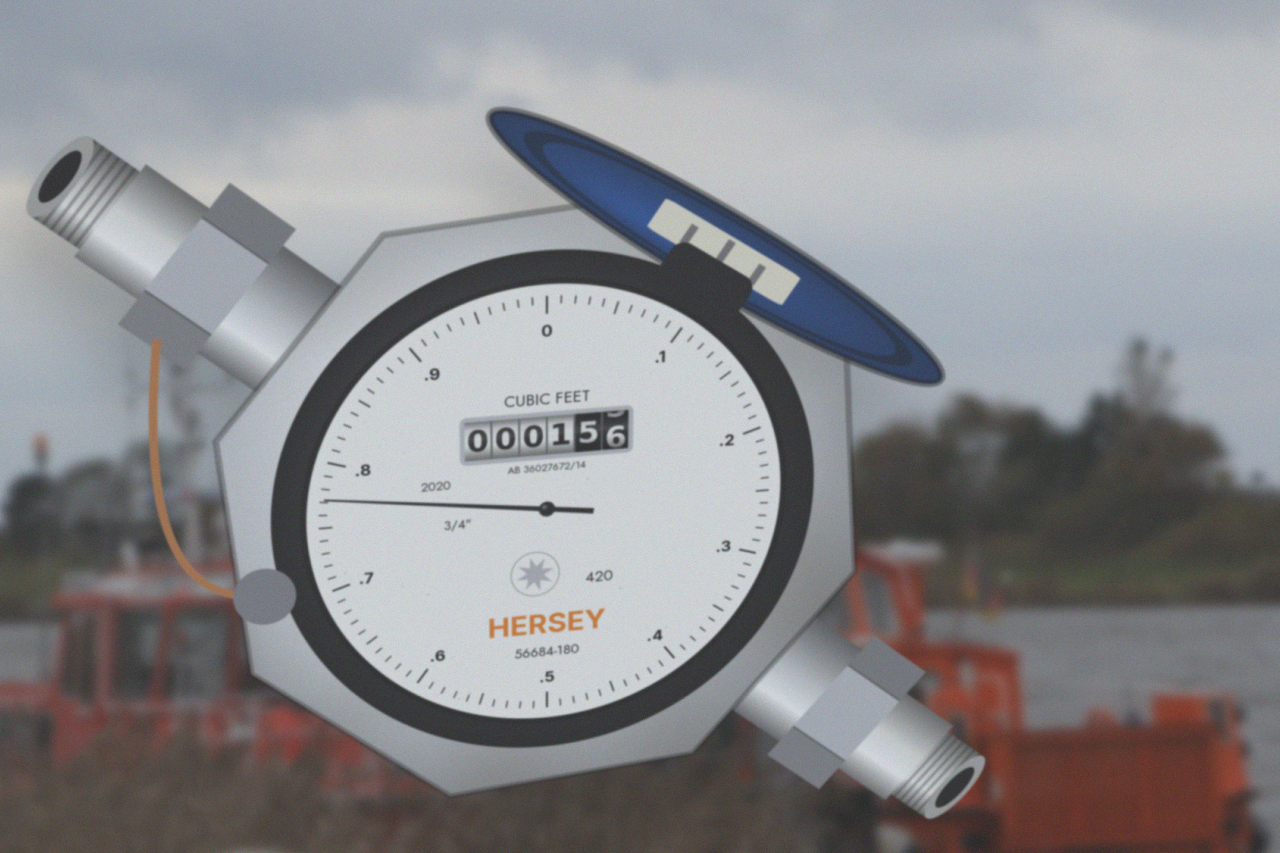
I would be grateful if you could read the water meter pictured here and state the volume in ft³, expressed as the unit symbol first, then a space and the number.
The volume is ft³ 155.77
